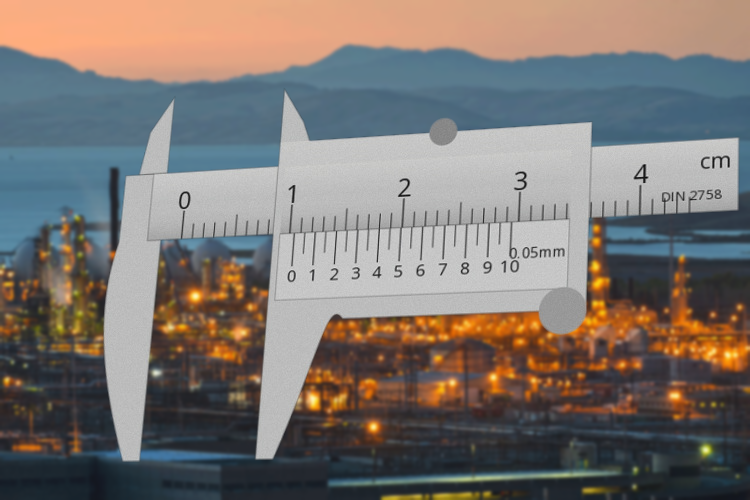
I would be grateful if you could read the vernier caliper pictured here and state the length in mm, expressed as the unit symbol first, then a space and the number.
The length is mm 10.4
